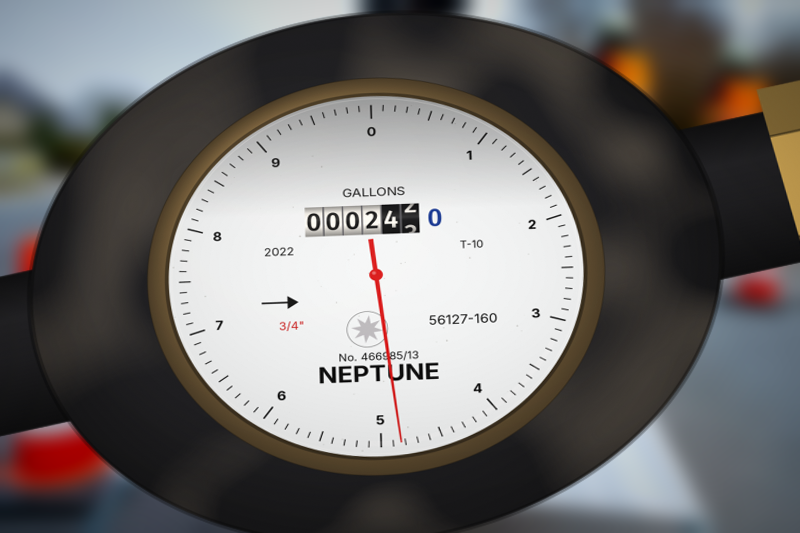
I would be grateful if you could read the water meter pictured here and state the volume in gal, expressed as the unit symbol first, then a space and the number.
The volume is gal 2424.8
